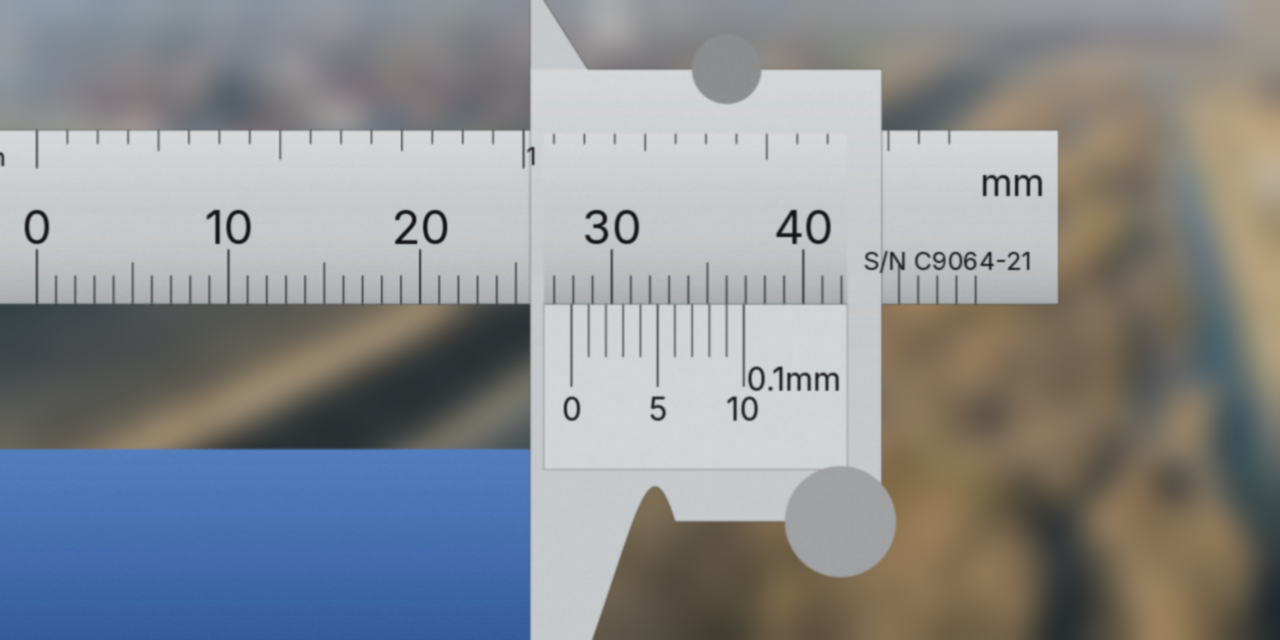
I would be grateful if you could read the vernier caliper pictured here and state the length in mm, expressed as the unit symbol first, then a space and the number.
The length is mm 27.9
